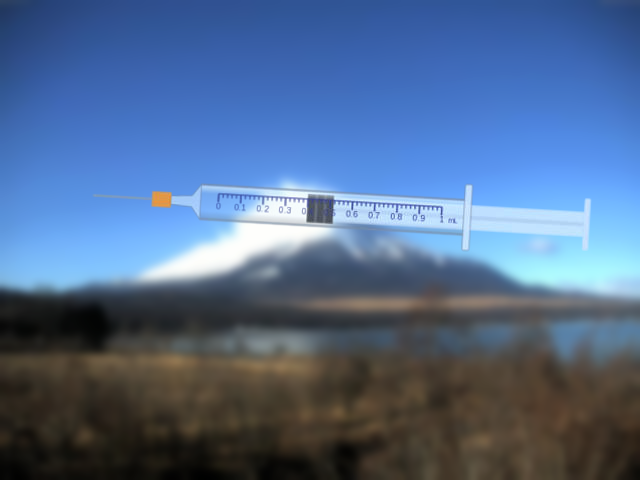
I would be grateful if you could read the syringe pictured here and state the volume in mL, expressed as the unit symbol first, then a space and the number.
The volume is mL 0.4
